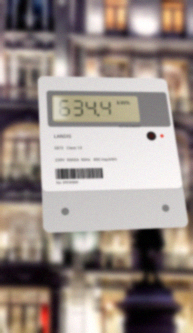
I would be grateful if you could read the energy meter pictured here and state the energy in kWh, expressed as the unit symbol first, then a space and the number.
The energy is kWh 634.4
